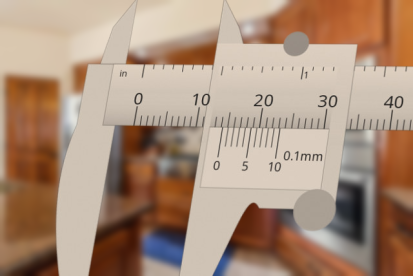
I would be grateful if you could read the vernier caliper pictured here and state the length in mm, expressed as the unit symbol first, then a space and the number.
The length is mm 14.2
